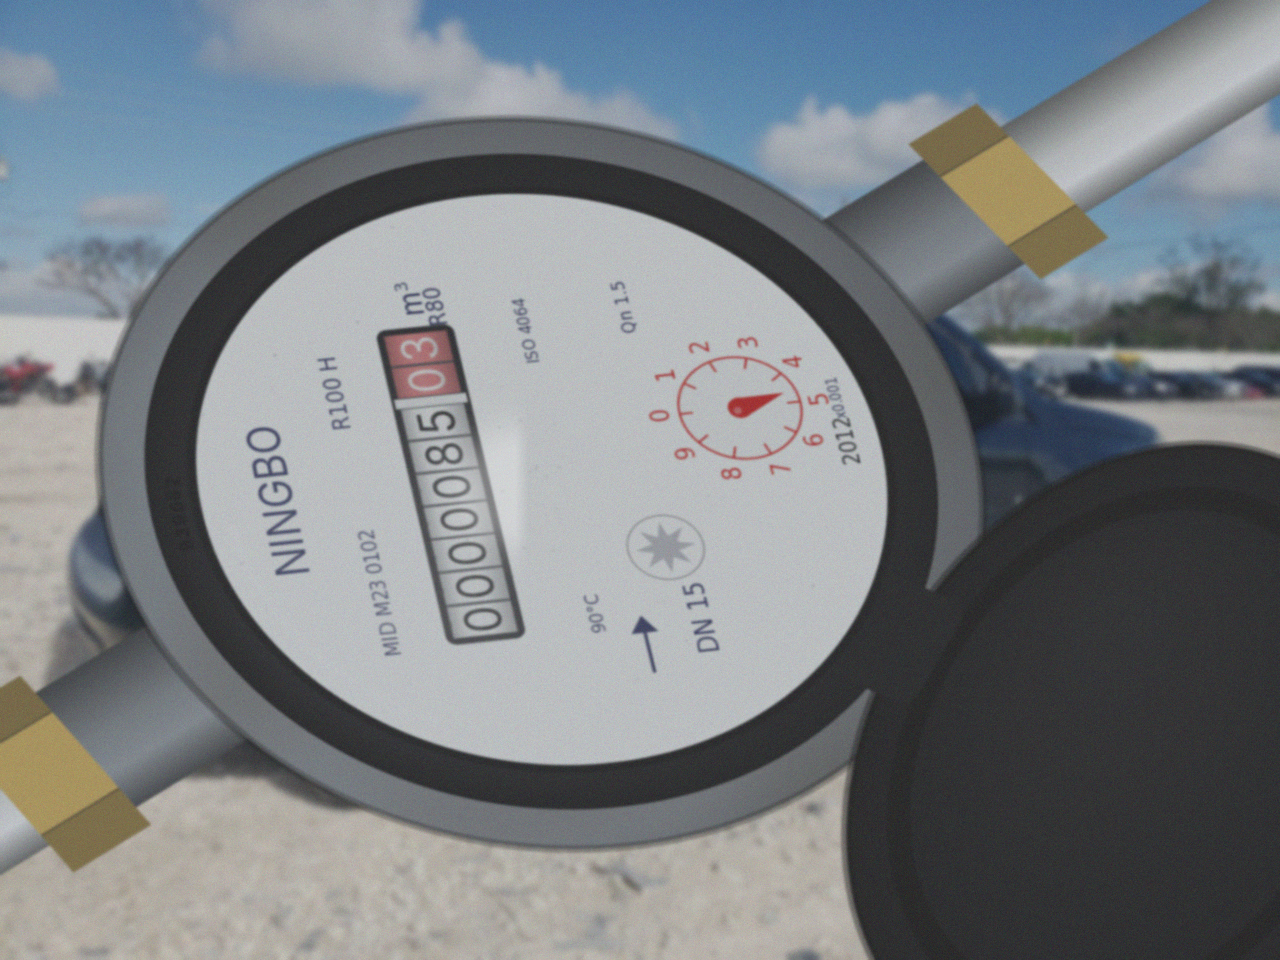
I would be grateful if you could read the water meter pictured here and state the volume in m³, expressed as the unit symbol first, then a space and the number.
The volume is m³ 85.034
